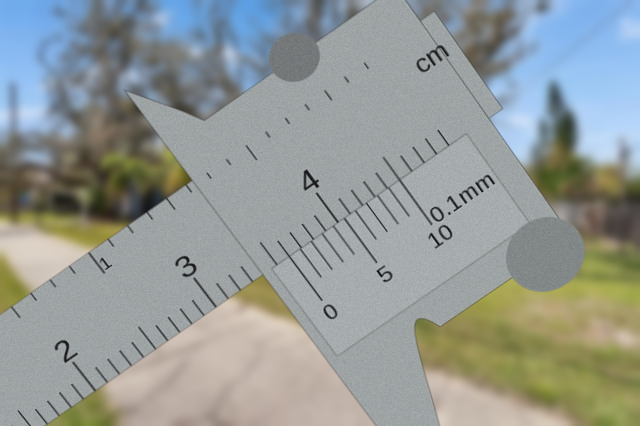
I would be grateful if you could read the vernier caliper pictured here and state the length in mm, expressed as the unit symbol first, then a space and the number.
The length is mm 36.0
